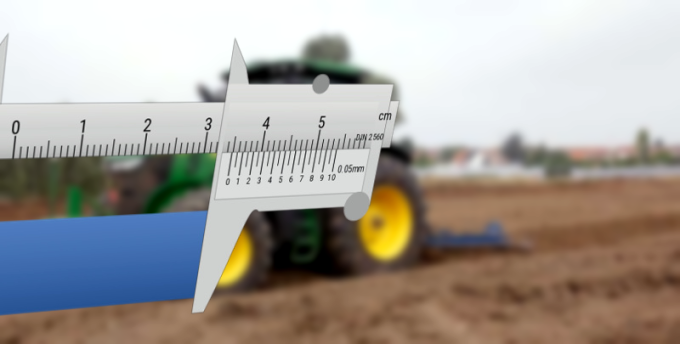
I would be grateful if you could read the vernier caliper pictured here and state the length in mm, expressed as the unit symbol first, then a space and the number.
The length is mm 34.8
